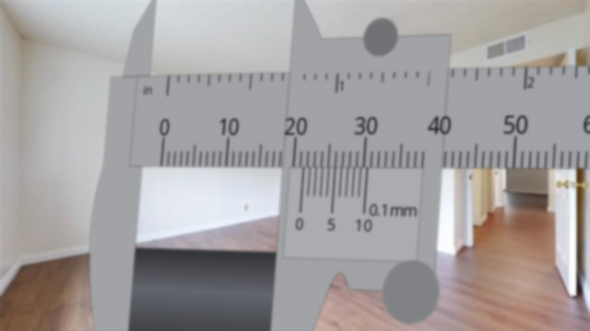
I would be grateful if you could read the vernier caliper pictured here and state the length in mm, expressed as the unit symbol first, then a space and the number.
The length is mm 21.5
